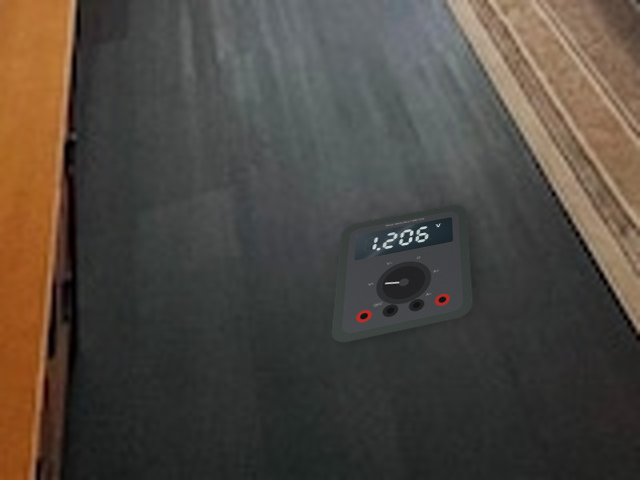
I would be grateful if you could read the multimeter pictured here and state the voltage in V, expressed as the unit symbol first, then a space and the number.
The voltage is V 1.206
